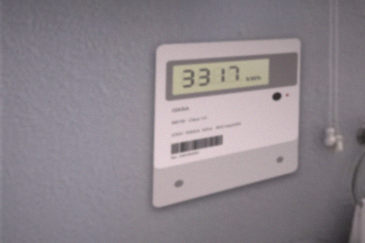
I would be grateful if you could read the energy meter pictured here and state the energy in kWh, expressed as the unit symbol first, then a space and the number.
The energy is kWh 3317
